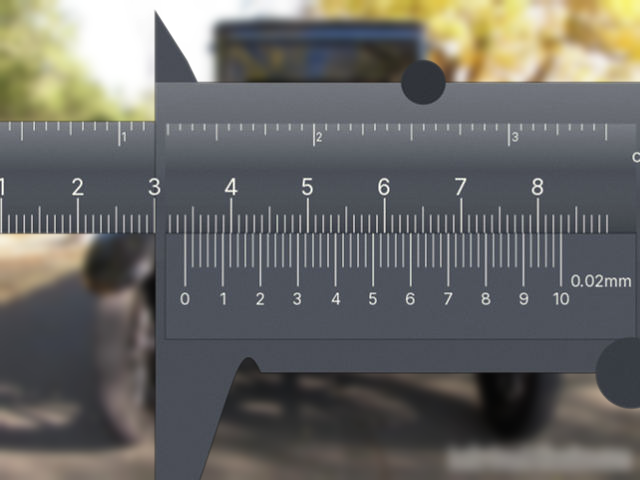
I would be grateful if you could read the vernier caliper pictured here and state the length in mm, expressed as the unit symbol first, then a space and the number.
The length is mm 34.0
